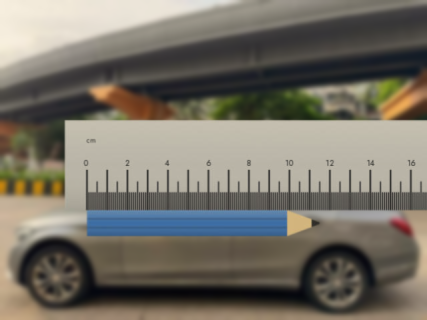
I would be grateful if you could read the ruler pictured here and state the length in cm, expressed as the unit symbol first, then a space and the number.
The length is cm 11.5
